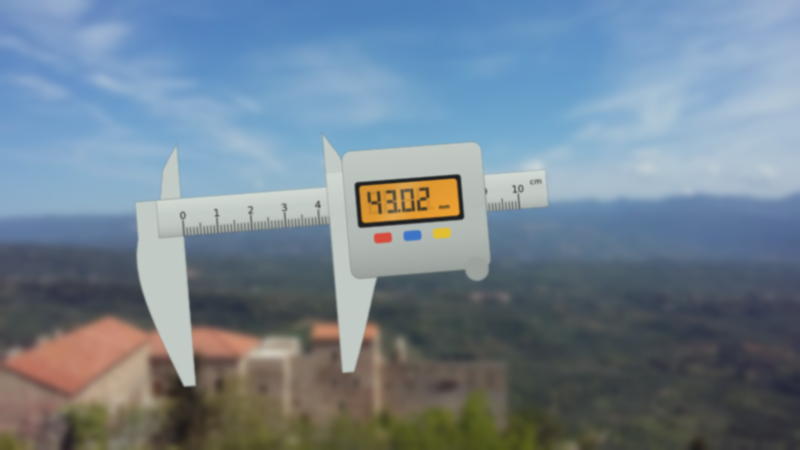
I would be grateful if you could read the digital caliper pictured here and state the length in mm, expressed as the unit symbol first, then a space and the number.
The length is mm 43.02
